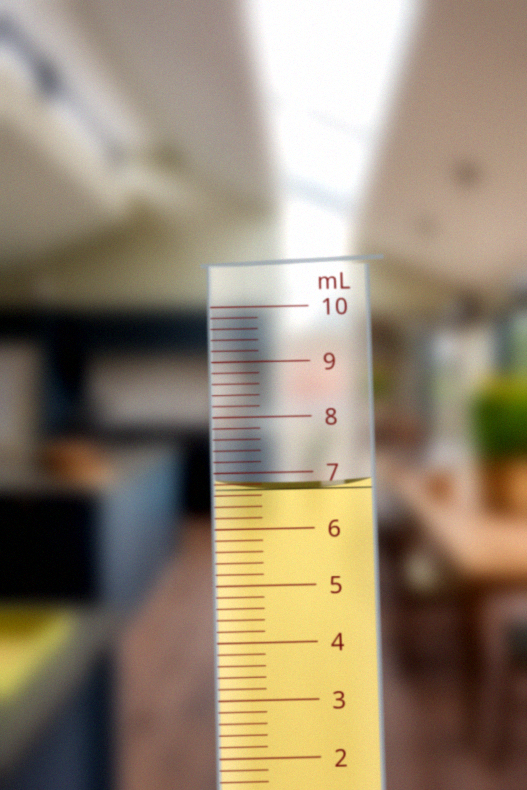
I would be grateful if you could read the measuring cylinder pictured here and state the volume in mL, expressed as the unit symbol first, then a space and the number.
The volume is mL 6.7
